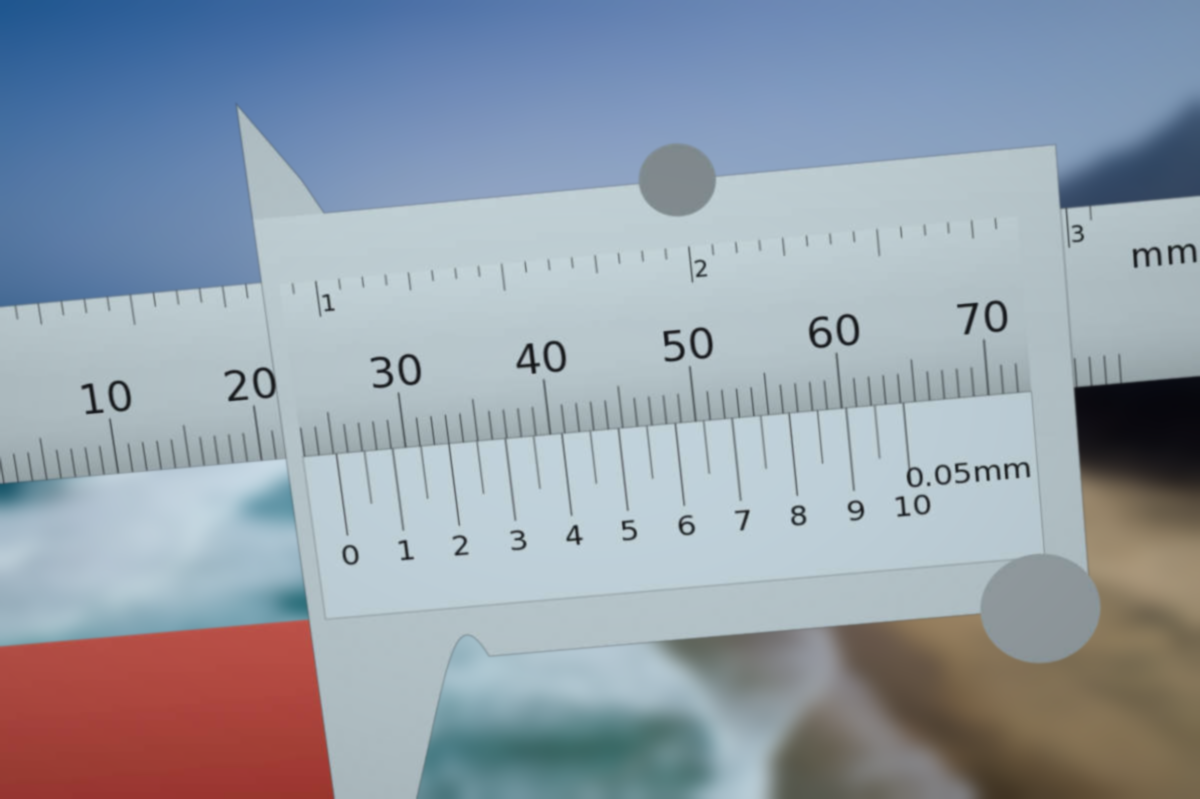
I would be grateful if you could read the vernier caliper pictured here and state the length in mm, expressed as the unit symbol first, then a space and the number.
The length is mm 25.2
